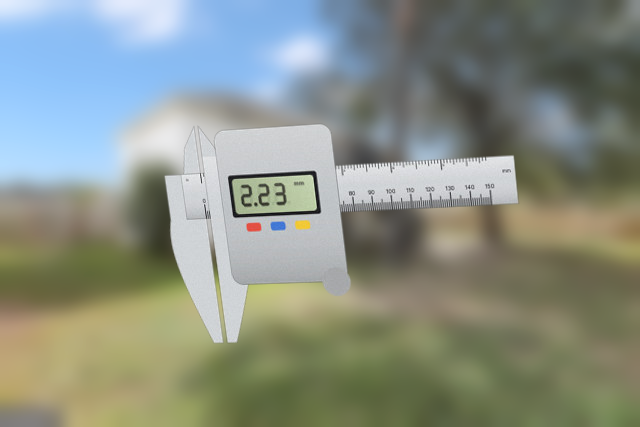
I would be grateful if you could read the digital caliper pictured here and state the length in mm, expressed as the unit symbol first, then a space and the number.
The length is mm 2.23
